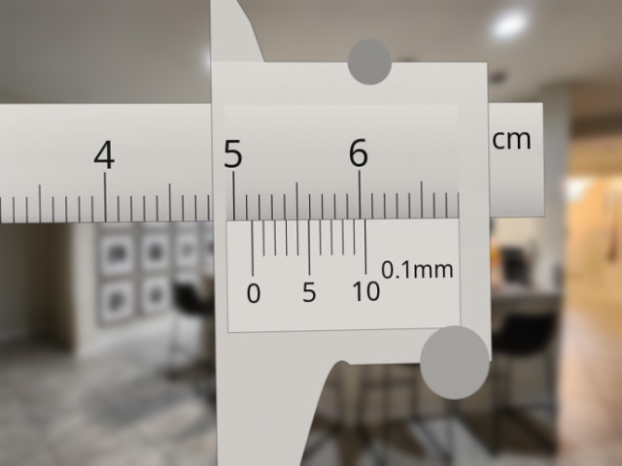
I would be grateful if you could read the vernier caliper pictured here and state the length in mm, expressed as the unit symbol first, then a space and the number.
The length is mm 51.4
